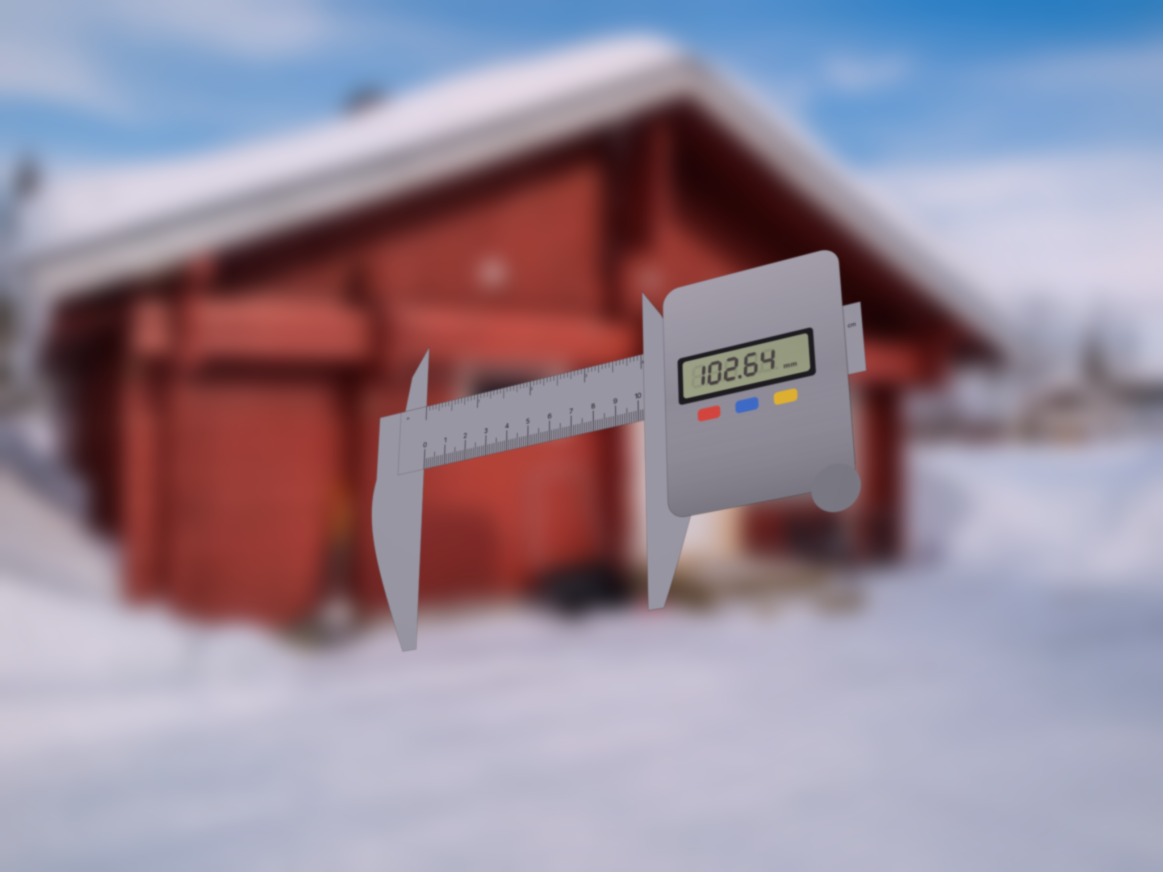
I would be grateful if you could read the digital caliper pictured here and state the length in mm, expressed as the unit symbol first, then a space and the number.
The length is mm 102.64
